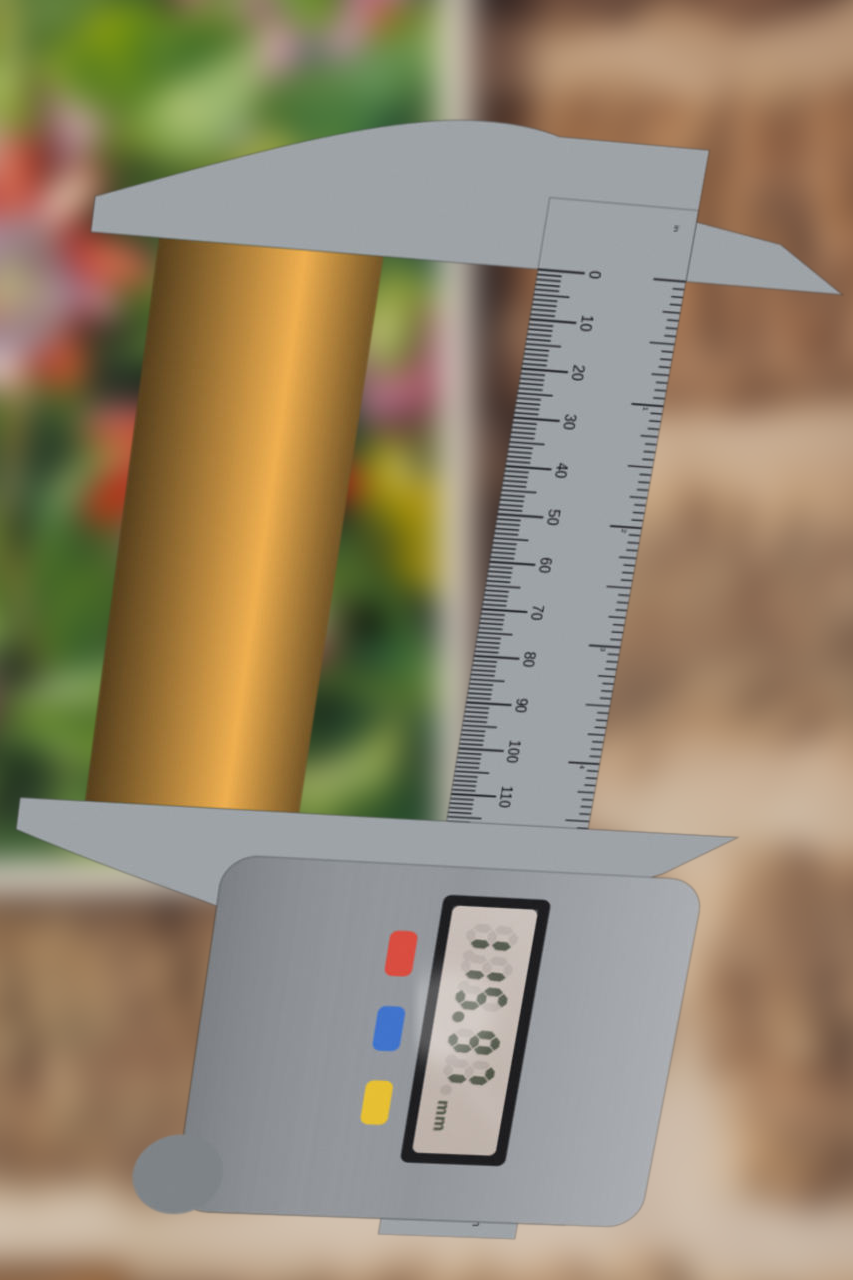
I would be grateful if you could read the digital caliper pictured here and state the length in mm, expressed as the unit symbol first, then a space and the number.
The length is mm 115.97
